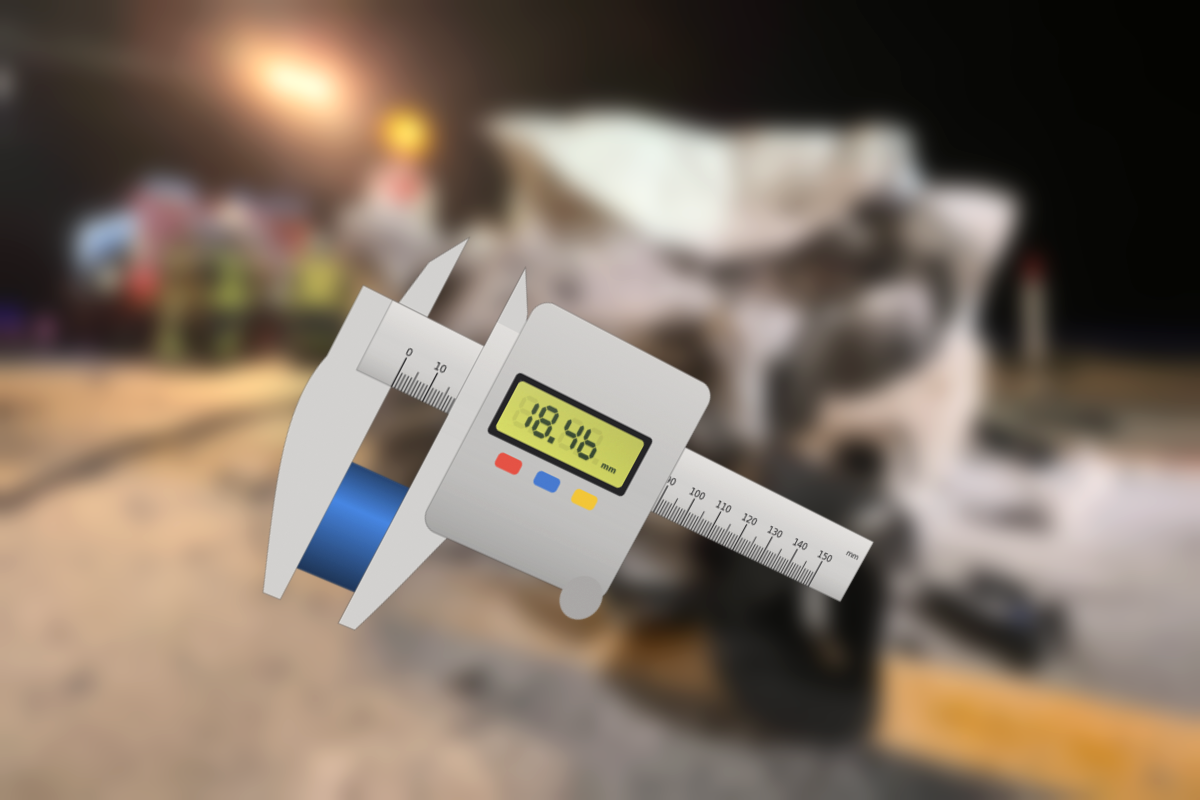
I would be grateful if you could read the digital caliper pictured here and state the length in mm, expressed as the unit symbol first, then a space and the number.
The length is mm 18.46
